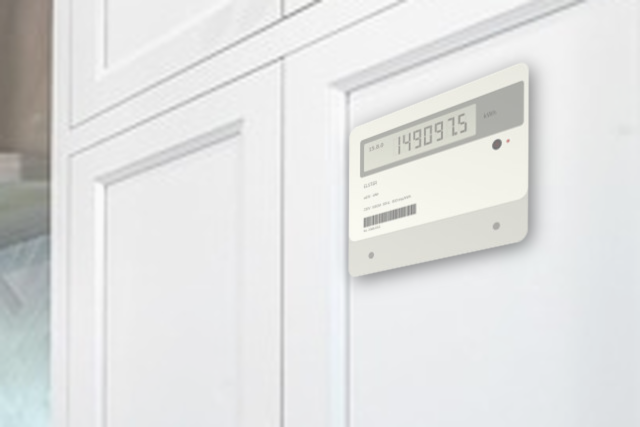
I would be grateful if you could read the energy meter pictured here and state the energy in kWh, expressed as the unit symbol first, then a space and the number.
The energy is kWh 149097.5
